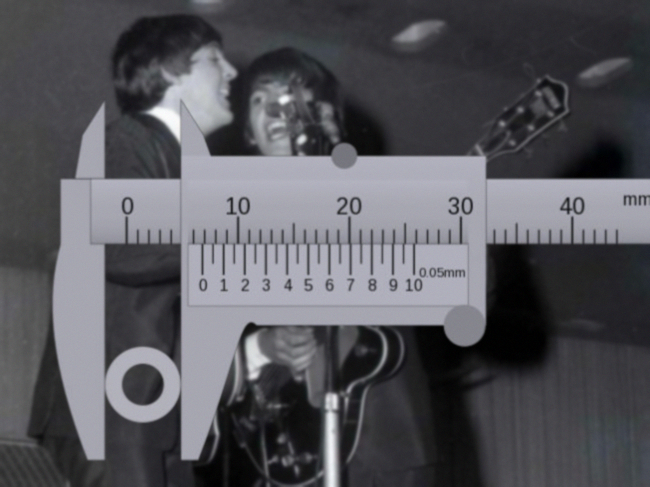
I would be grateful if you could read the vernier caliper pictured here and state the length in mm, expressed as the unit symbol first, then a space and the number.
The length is mm 6.8
